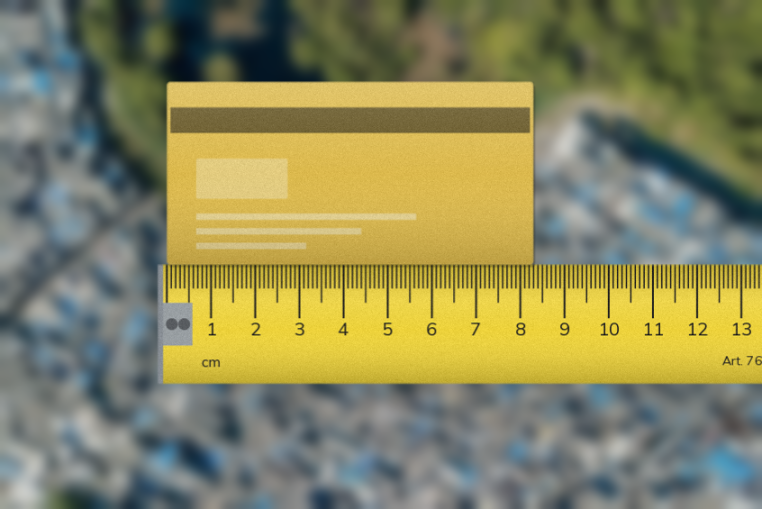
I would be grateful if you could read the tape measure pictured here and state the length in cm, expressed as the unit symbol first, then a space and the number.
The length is cm 8.3
